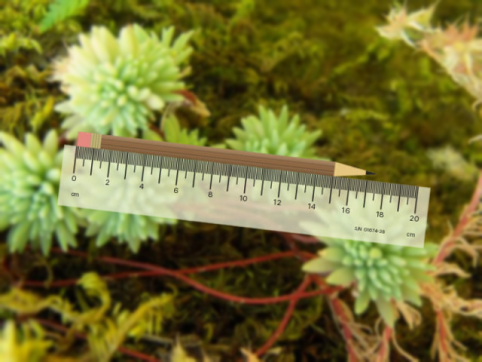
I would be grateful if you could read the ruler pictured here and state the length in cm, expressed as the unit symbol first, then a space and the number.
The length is cm 17.5
